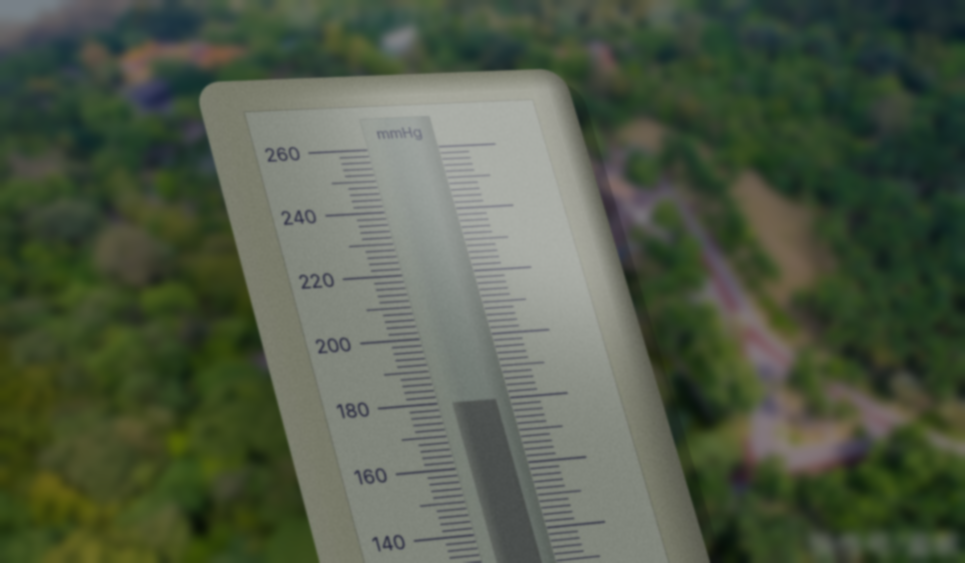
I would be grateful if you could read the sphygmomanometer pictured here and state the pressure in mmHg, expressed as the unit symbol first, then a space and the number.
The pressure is mmHg 180
